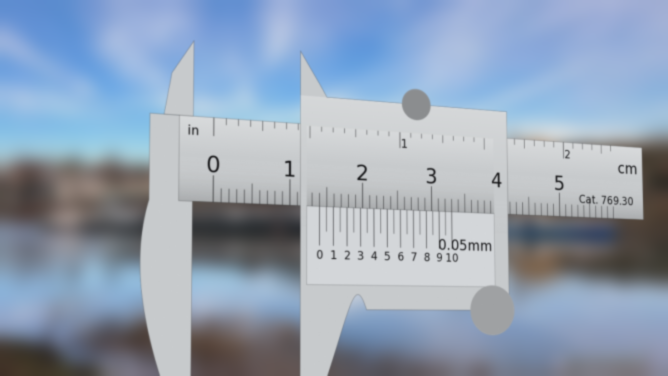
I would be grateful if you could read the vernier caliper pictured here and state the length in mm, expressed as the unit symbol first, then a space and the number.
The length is mm 14.0
